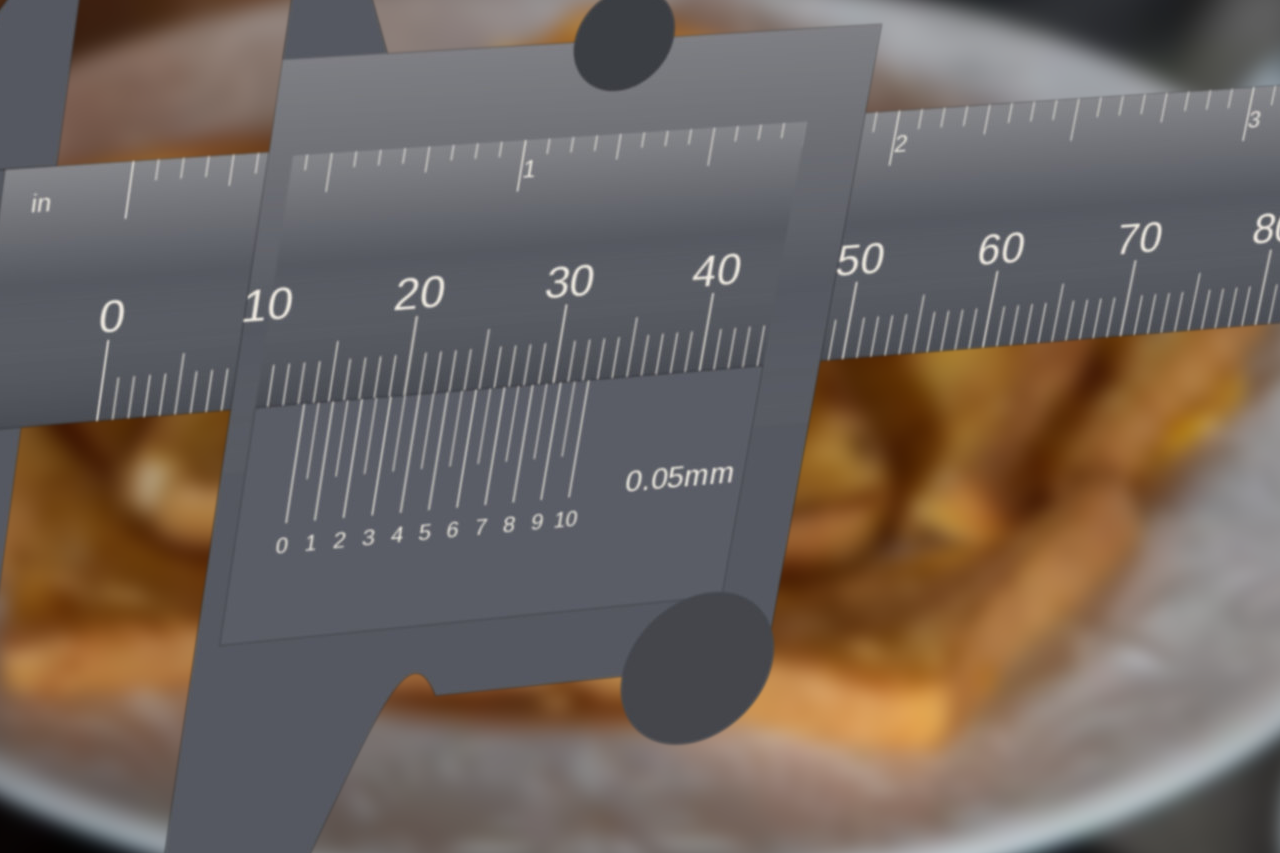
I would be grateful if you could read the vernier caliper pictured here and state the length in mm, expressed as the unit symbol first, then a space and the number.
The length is mm 13.4
